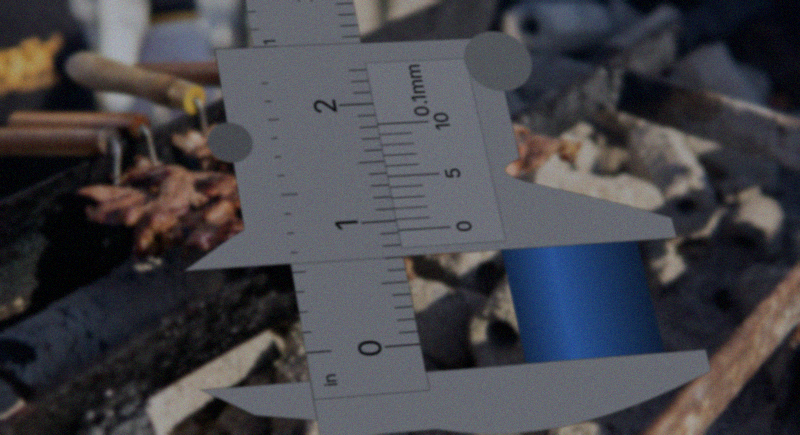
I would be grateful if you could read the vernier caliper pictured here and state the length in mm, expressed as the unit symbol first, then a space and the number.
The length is mm 9.2
